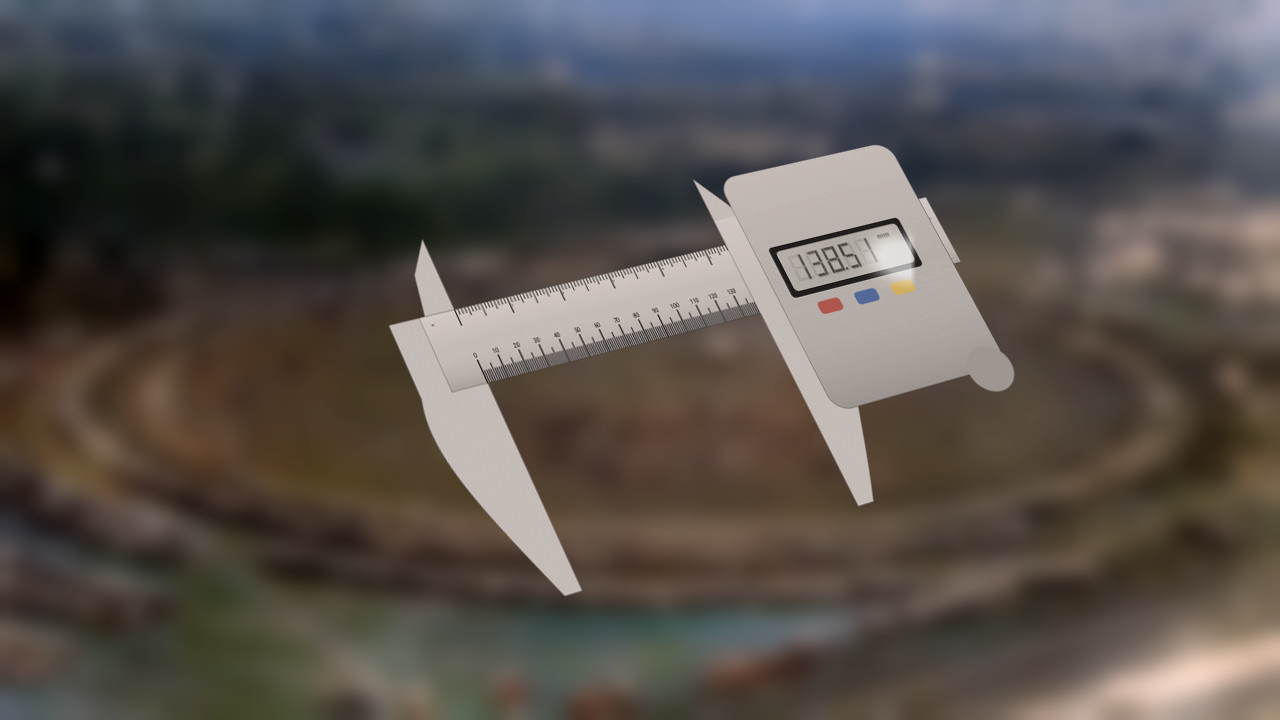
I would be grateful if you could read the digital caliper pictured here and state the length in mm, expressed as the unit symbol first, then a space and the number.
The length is mm 138.51
